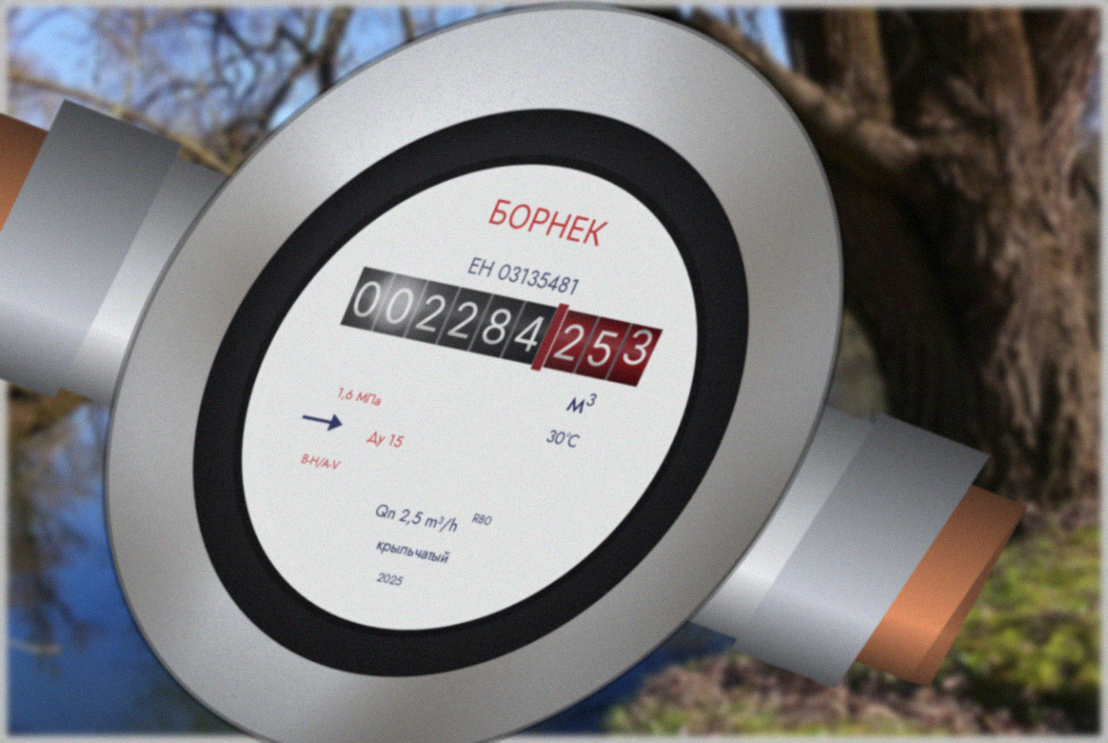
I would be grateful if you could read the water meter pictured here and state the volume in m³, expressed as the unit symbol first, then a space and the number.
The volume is m³ 2284.253
